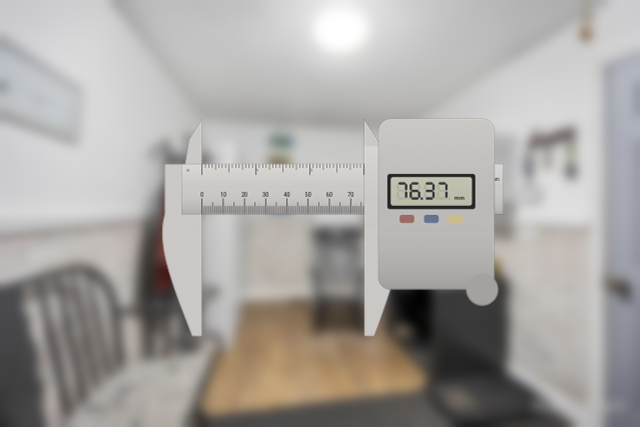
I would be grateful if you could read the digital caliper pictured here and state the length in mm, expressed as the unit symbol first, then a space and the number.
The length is mm 76.37
